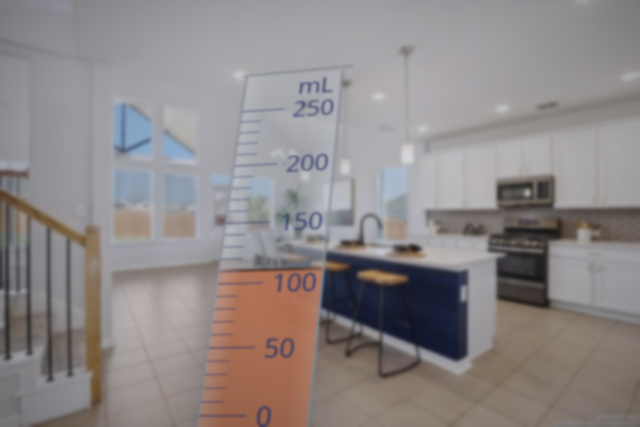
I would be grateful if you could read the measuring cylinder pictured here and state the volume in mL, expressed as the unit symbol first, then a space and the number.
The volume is mL 110
